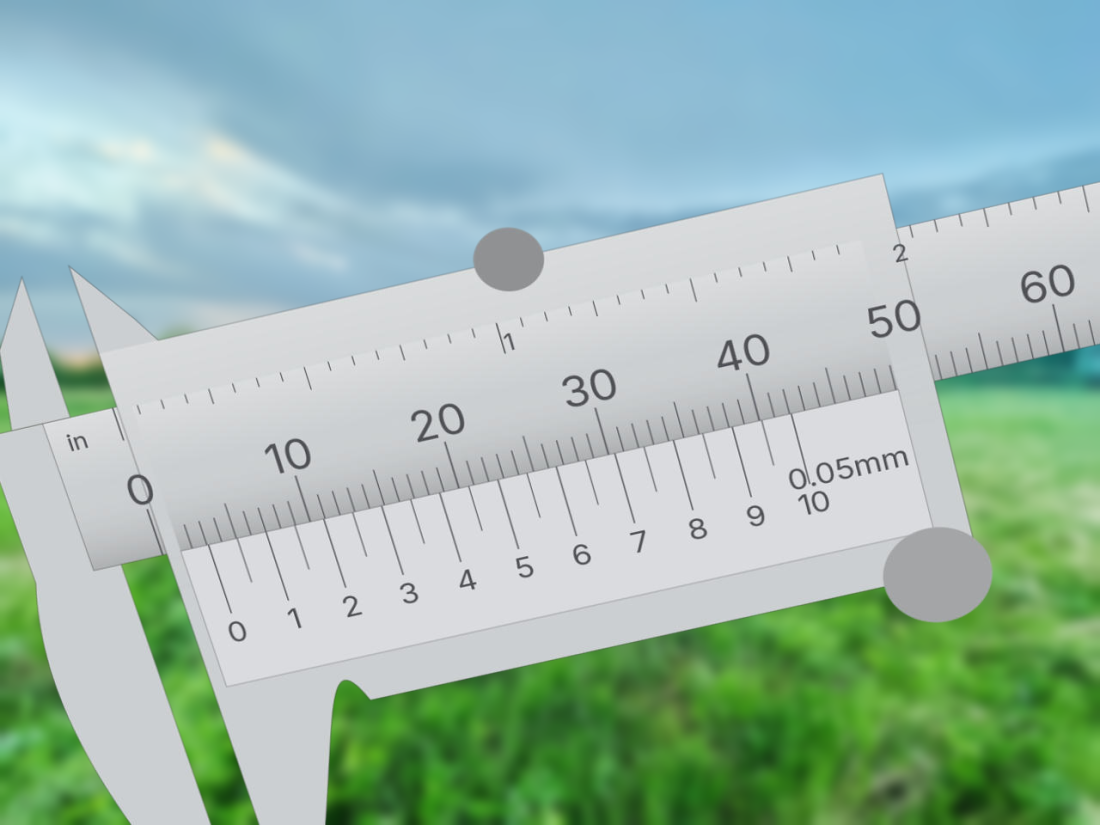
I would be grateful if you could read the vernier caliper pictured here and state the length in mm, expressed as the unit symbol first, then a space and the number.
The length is mm 3.1
